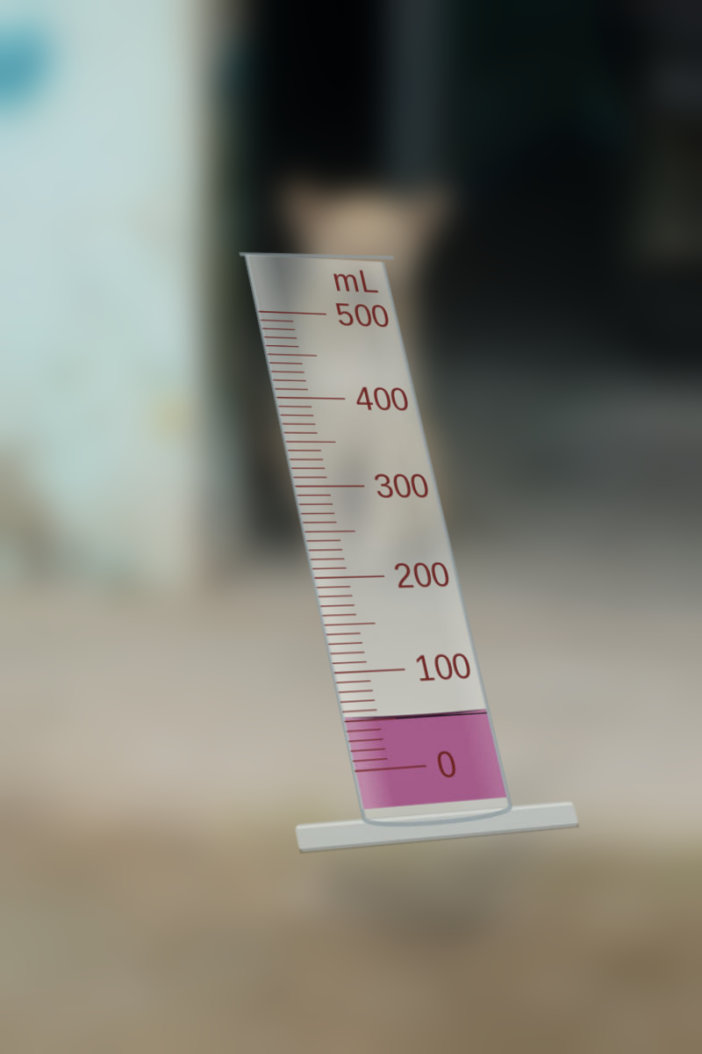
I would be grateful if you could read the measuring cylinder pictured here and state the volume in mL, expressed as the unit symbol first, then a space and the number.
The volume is mL 50
